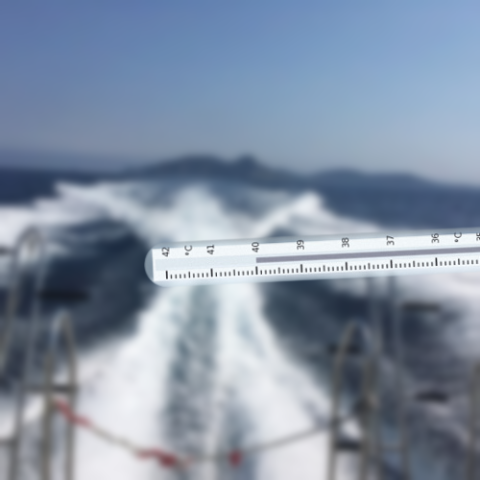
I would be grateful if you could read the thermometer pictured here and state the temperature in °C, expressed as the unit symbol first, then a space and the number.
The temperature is °C 40
